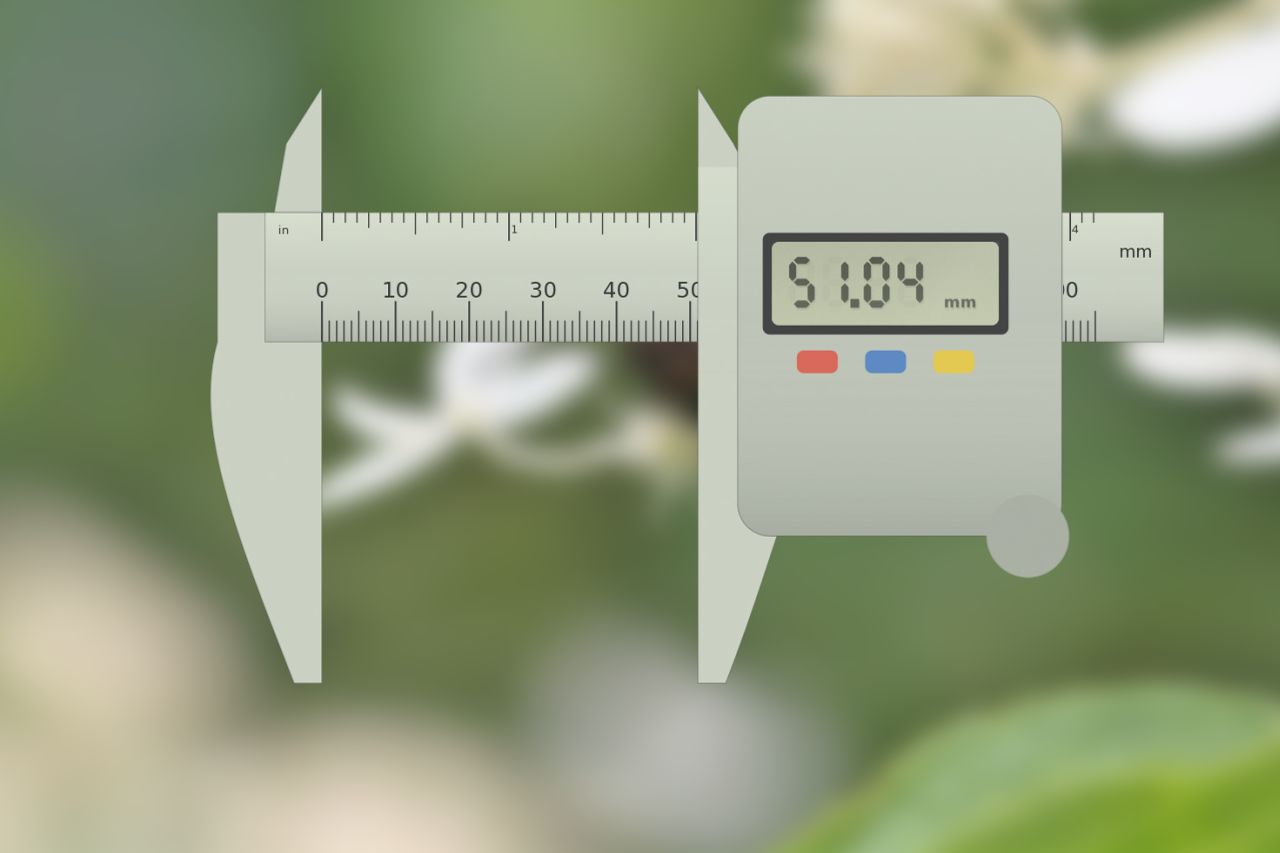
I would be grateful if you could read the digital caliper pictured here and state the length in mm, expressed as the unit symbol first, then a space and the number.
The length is mm 51.04
